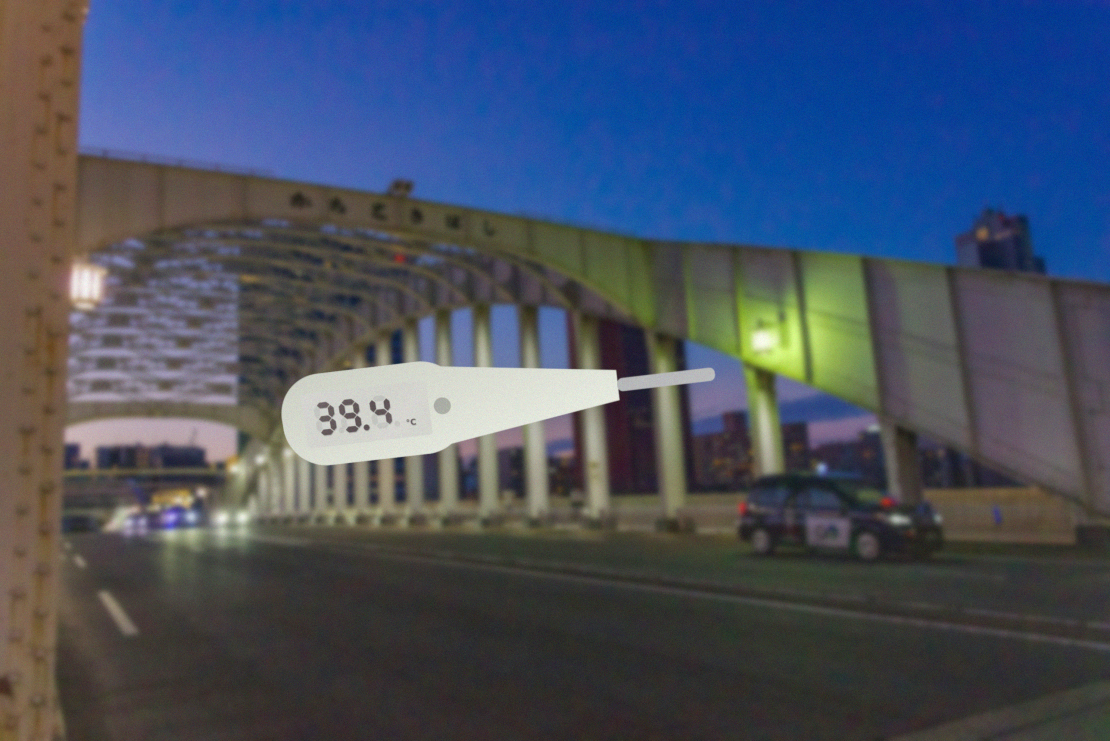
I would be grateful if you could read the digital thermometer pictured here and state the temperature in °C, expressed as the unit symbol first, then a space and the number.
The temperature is °C 39.4
